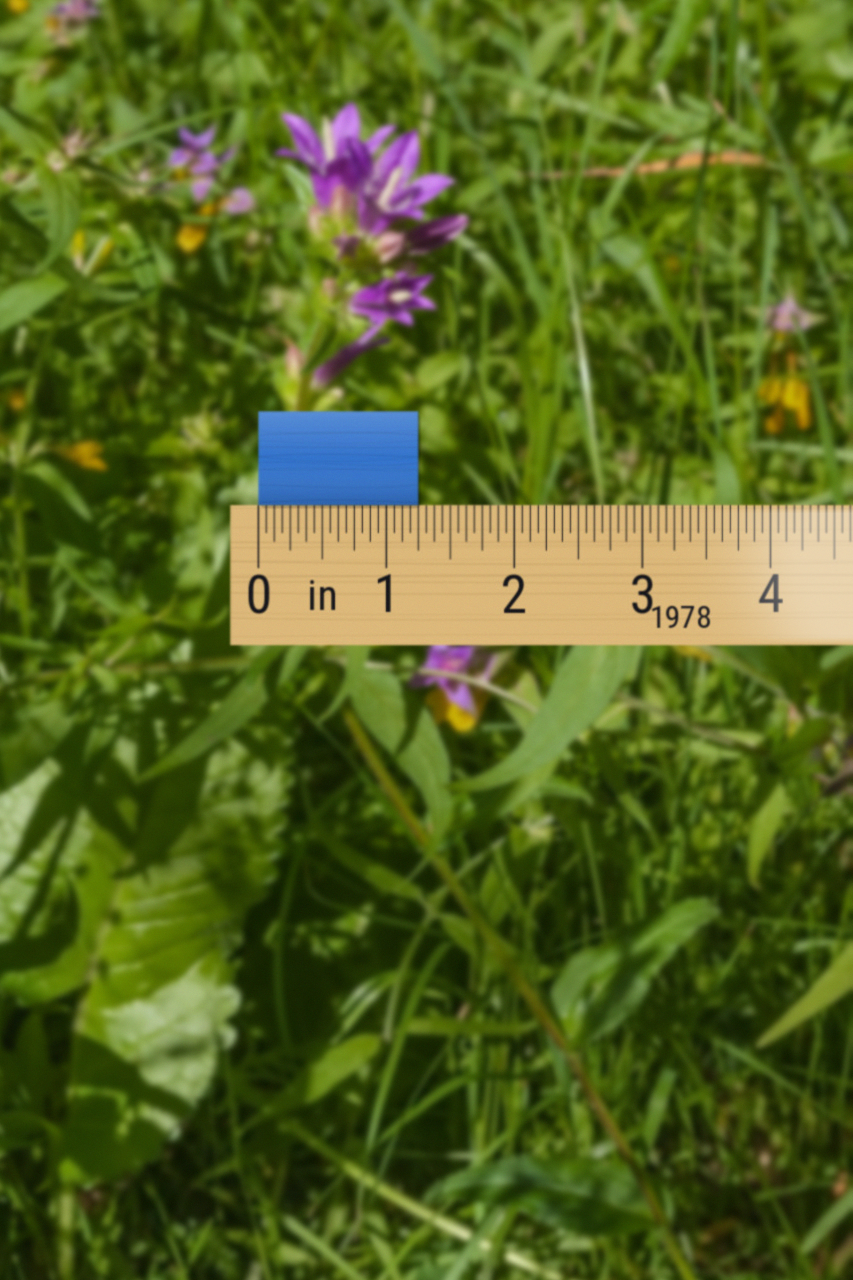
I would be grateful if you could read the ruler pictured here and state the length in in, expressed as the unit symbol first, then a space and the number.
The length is in 1.25
